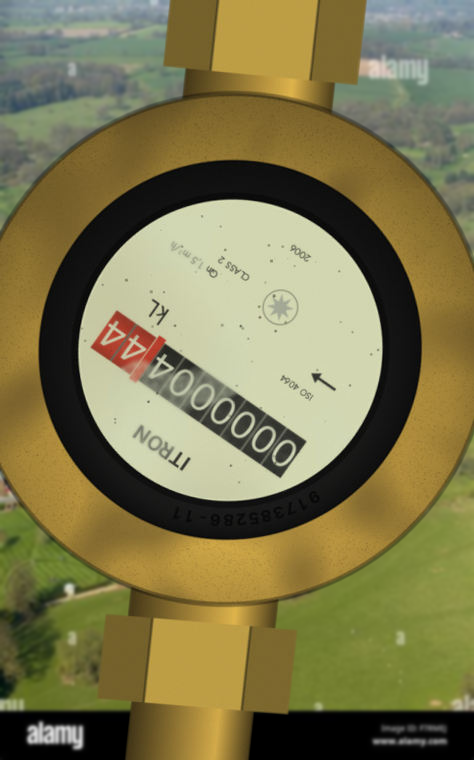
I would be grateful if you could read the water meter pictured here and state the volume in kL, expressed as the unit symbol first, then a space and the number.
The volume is kL 4.44
